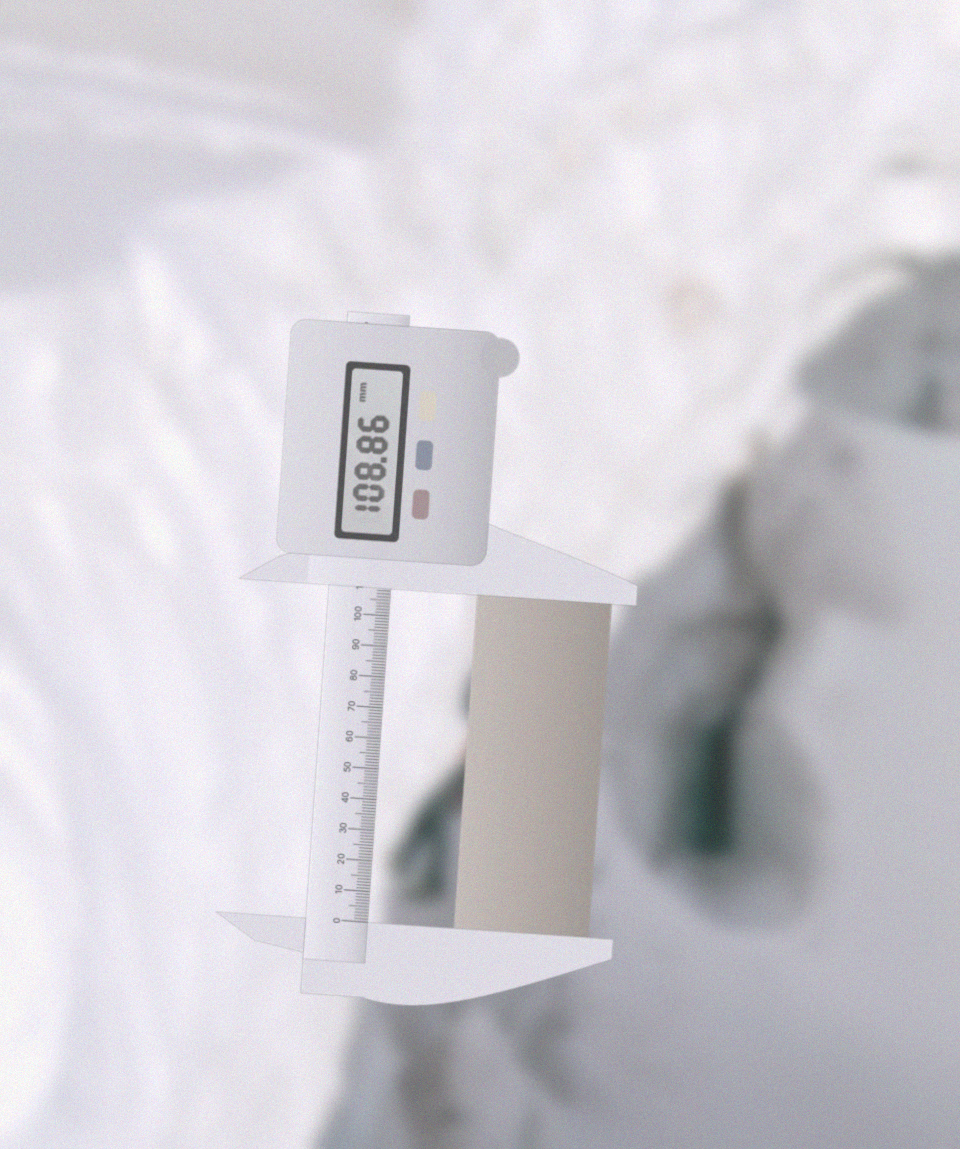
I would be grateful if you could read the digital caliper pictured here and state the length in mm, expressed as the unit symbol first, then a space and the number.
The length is mm 108.86
